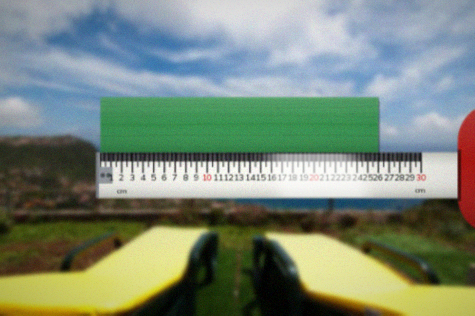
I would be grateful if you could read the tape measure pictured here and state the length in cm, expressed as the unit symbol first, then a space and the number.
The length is cm 26
